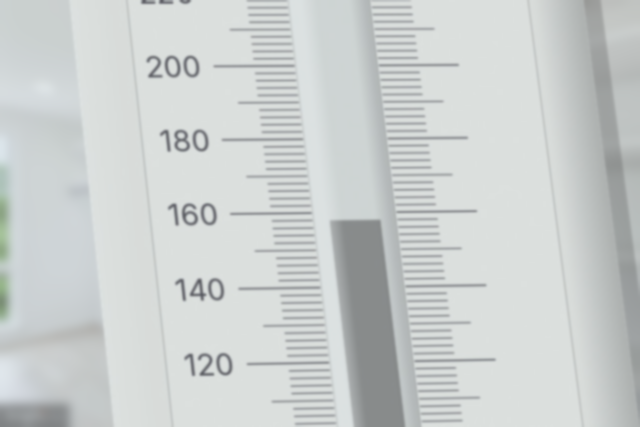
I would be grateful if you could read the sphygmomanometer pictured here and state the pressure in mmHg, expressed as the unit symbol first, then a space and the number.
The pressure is mmHg 158
